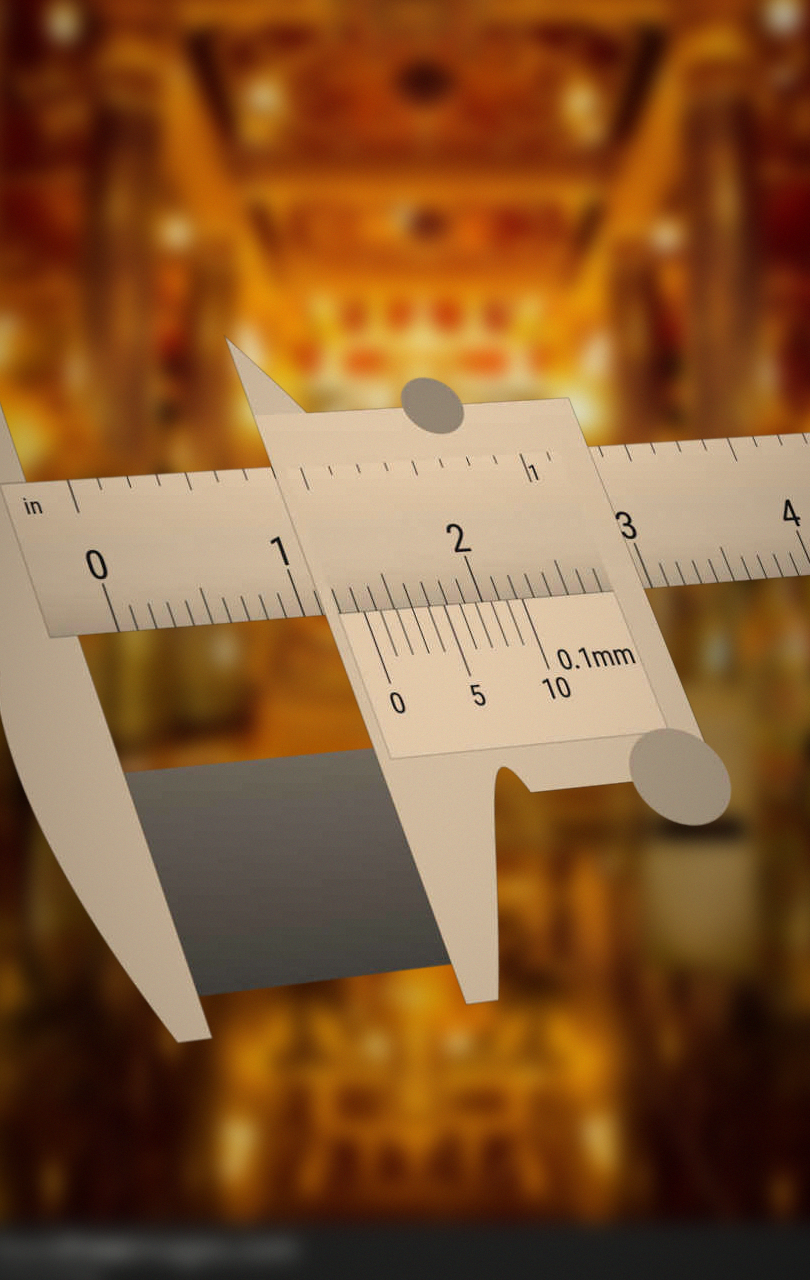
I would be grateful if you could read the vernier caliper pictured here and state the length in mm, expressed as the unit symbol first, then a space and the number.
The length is mm 13.3
